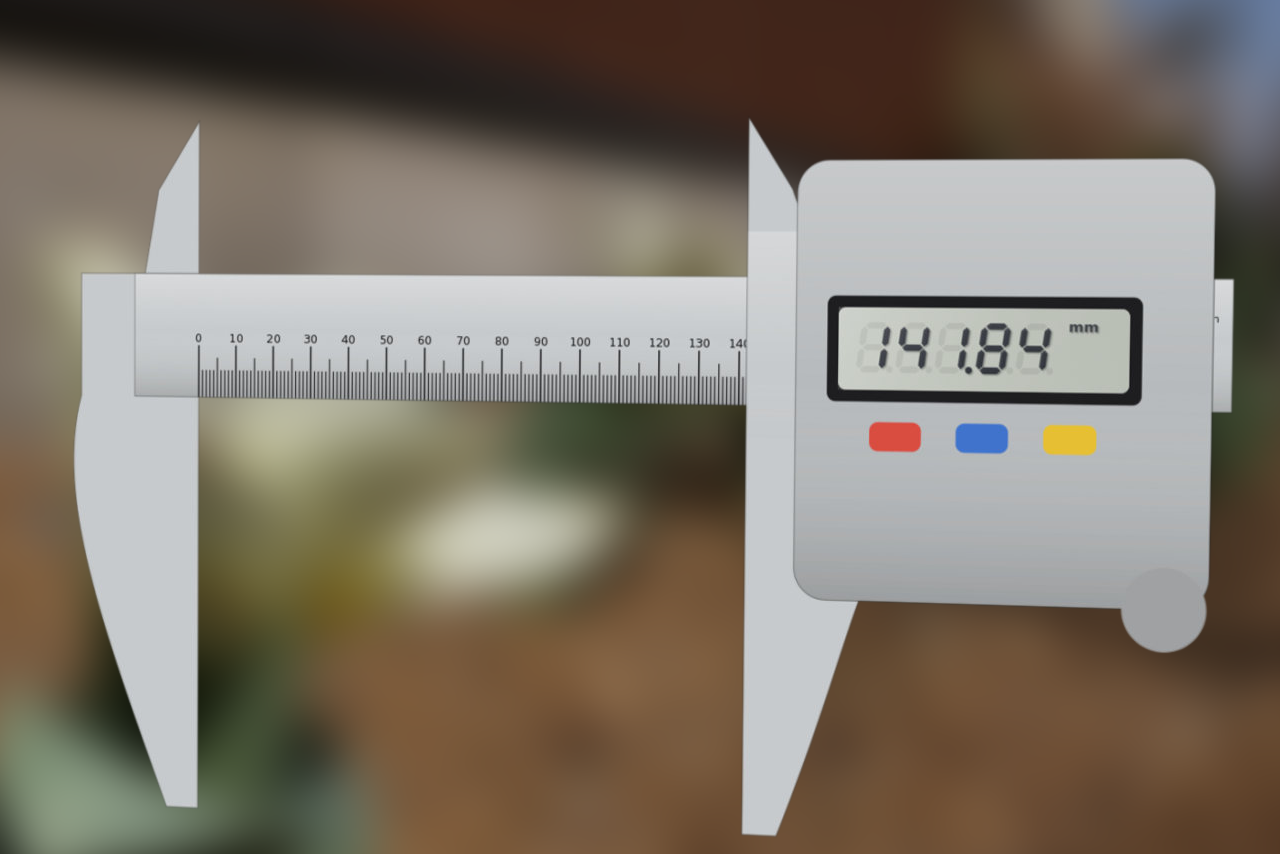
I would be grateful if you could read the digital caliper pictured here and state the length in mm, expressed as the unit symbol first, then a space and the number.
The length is mm 141.84
